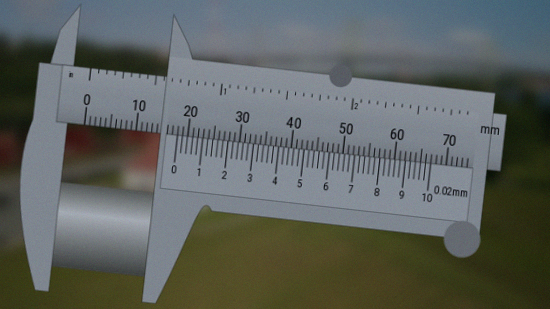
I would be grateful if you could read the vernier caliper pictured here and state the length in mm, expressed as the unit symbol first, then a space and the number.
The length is mm 18.0
